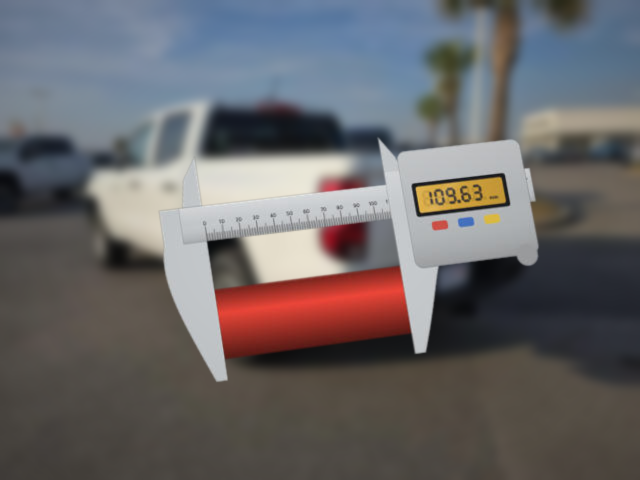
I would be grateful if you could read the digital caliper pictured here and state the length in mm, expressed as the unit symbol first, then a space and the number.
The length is mm 109.63
